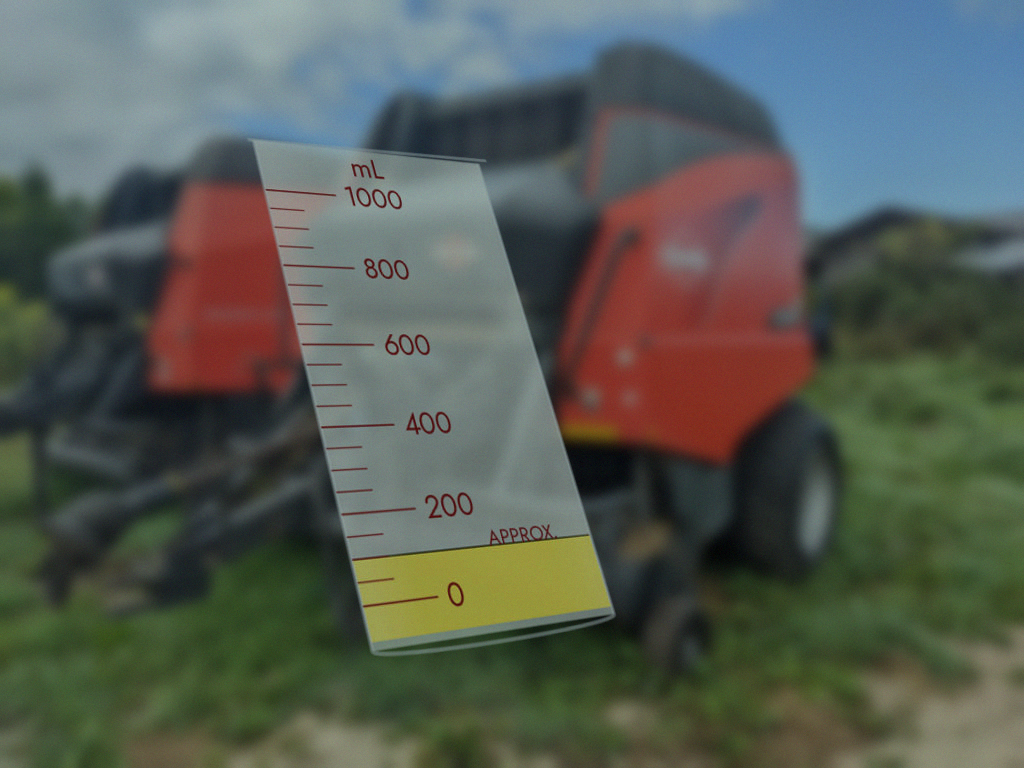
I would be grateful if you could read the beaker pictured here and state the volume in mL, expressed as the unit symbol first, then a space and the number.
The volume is mL 100
